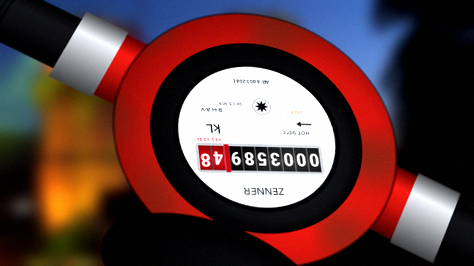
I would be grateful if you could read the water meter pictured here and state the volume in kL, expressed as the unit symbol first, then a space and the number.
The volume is kL 3589.48
